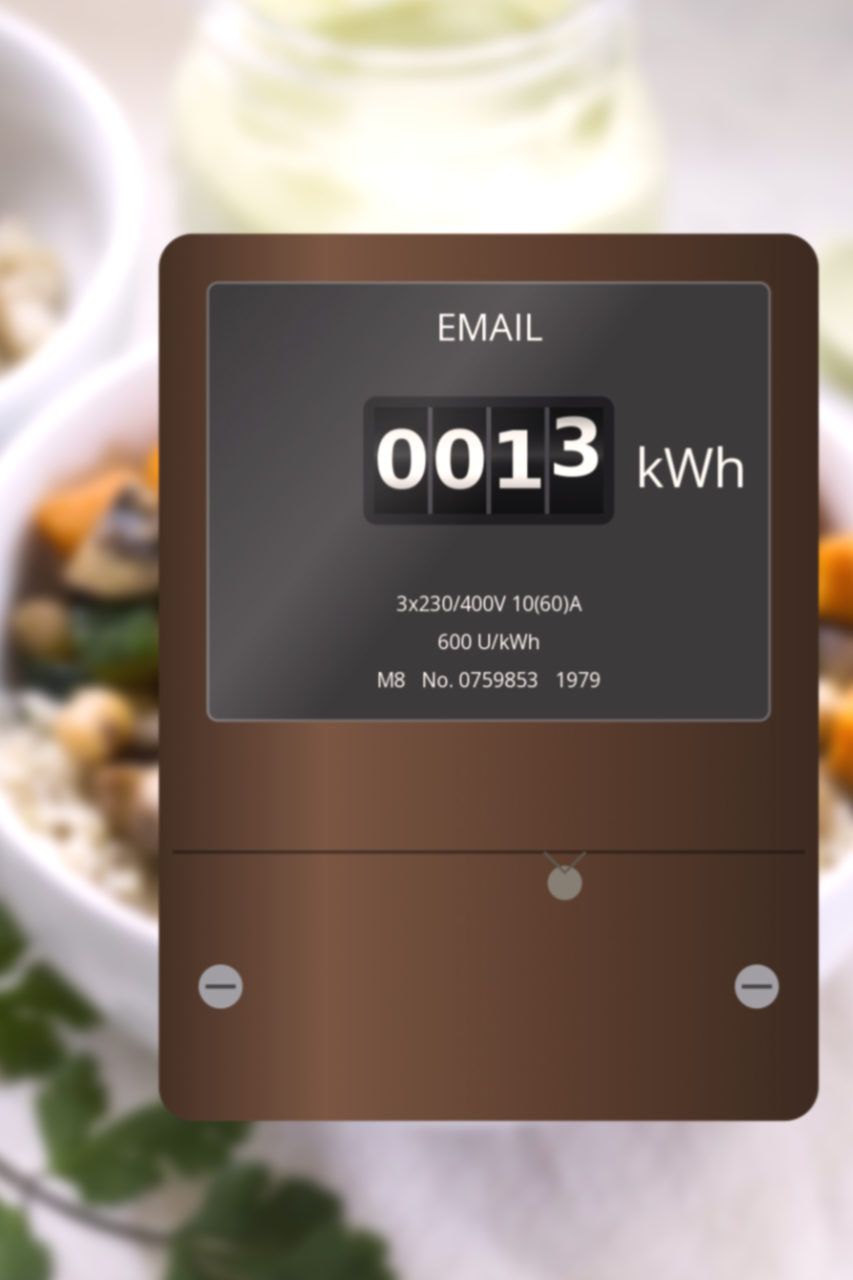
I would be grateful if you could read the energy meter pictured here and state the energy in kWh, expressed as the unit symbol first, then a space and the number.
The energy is kWh 13
